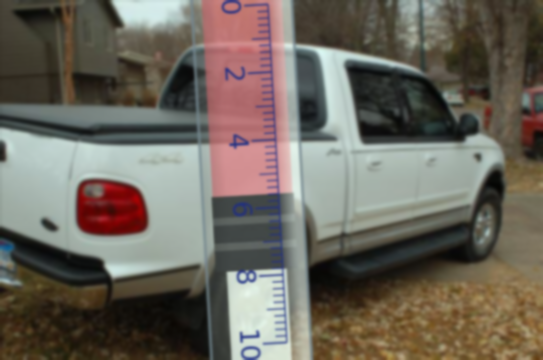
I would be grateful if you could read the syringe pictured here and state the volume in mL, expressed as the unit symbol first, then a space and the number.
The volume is mL 5.6
